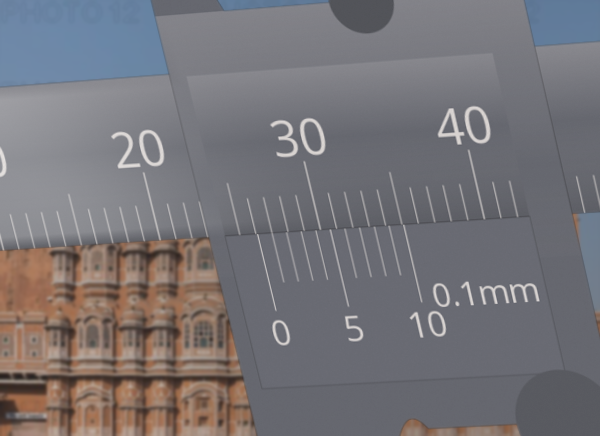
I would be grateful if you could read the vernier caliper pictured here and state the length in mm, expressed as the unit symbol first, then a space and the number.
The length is mm 26.1
